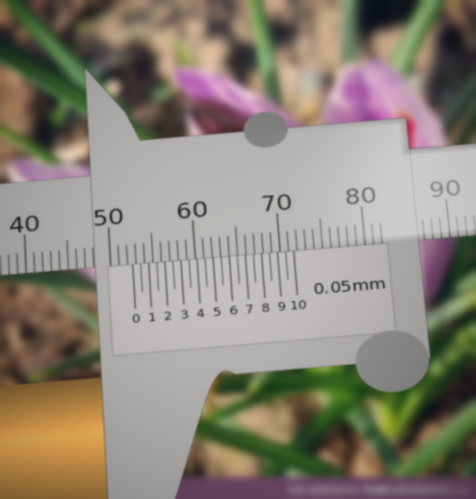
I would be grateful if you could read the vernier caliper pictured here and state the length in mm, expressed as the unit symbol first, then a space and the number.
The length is mm 52.6
